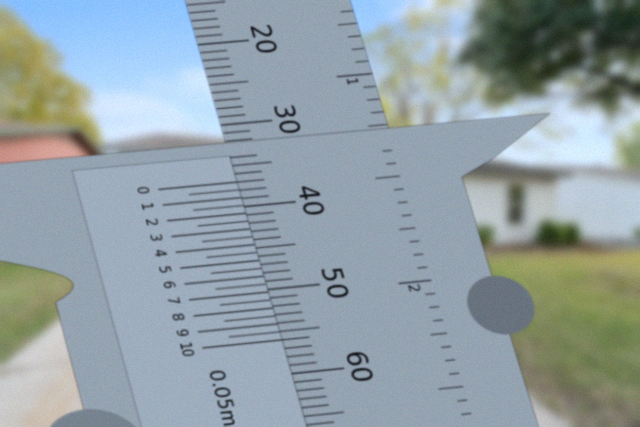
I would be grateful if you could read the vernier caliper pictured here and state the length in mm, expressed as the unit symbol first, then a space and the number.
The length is mm 37.0
